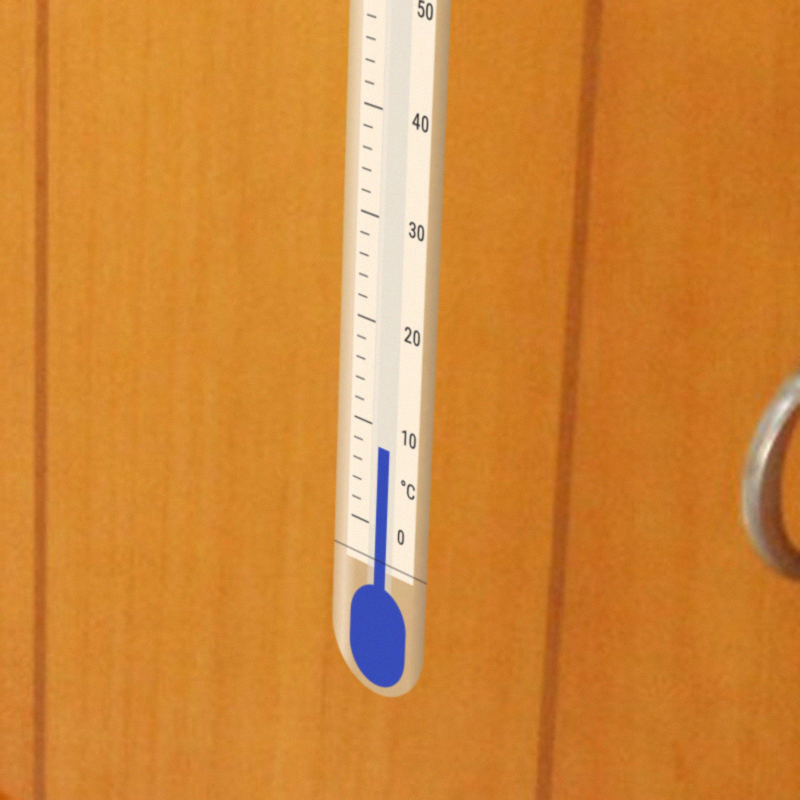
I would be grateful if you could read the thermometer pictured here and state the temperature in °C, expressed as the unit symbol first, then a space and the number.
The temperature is °C 8
